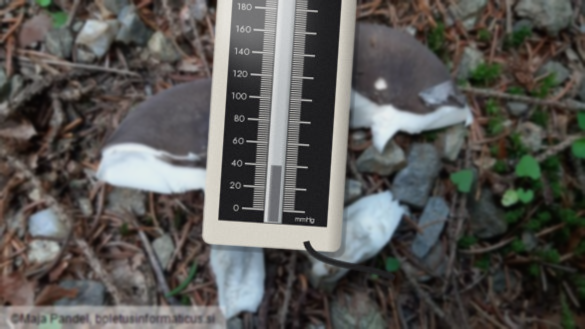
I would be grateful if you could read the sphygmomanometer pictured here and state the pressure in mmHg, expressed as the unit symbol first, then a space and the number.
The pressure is mmHg 40
